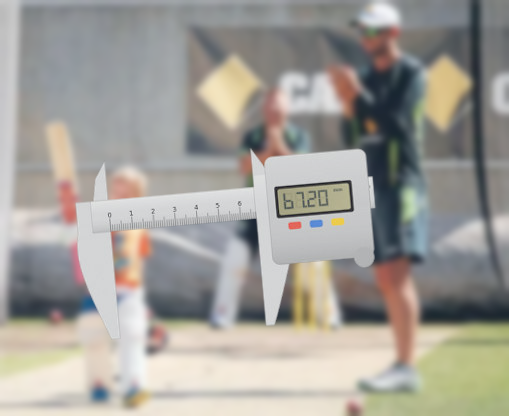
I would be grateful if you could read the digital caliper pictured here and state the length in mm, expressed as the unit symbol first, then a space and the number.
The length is mm 67.20
